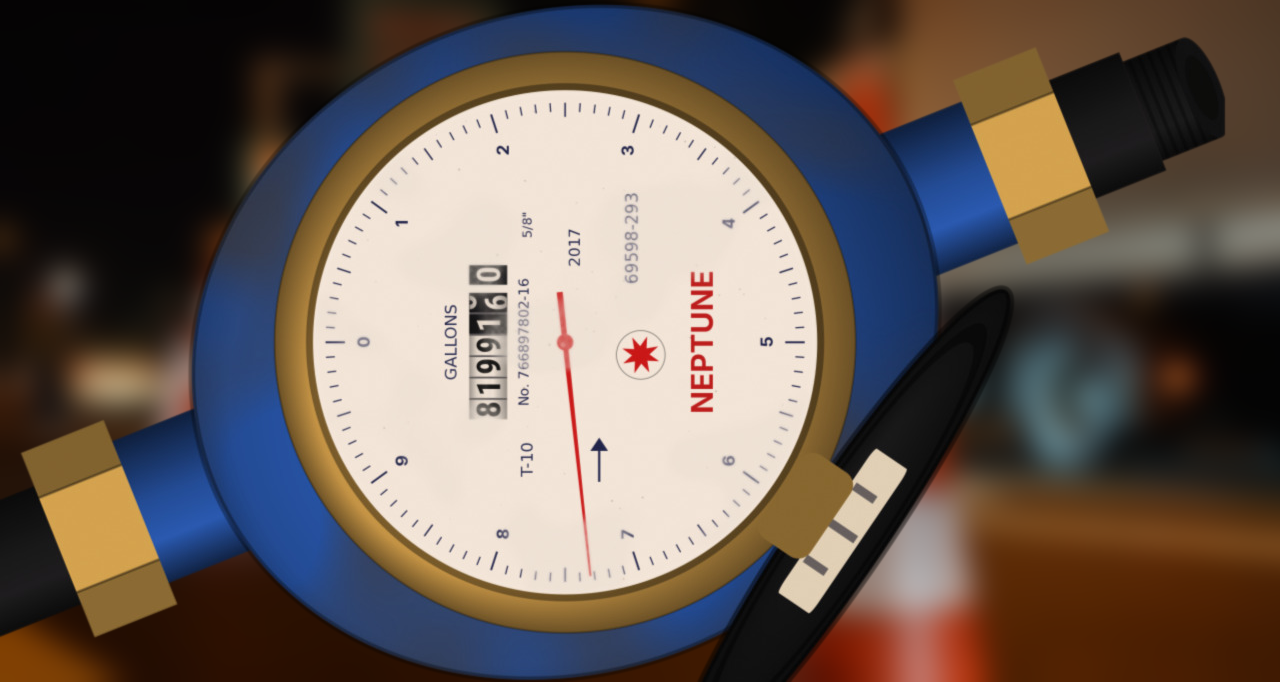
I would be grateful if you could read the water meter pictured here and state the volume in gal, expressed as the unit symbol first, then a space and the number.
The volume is gal 8199157.3
